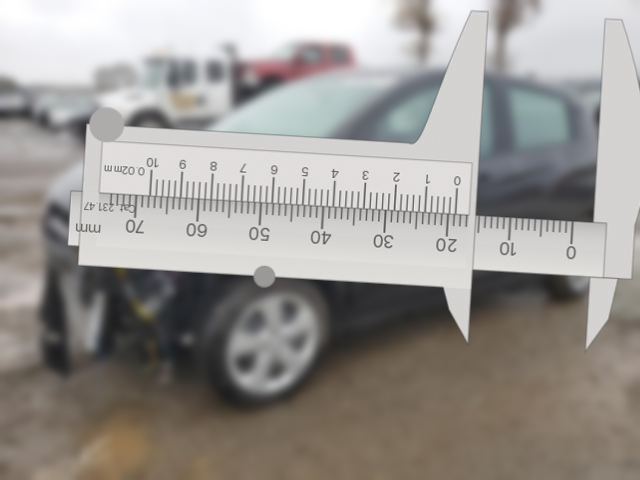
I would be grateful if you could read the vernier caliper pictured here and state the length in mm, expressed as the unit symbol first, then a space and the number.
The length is mm 18.8
